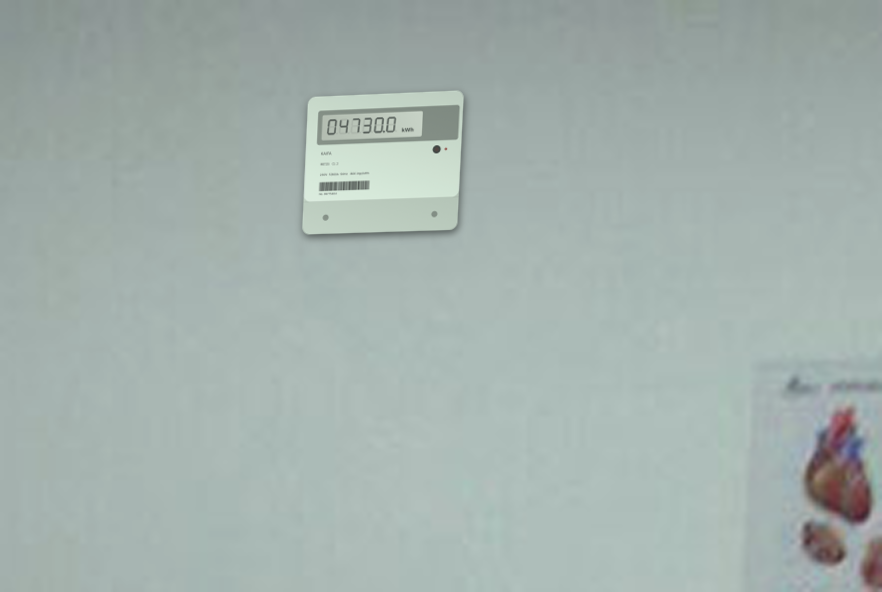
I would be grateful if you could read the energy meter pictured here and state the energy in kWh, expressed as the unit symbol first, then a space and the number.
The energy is kWh 4730.0
